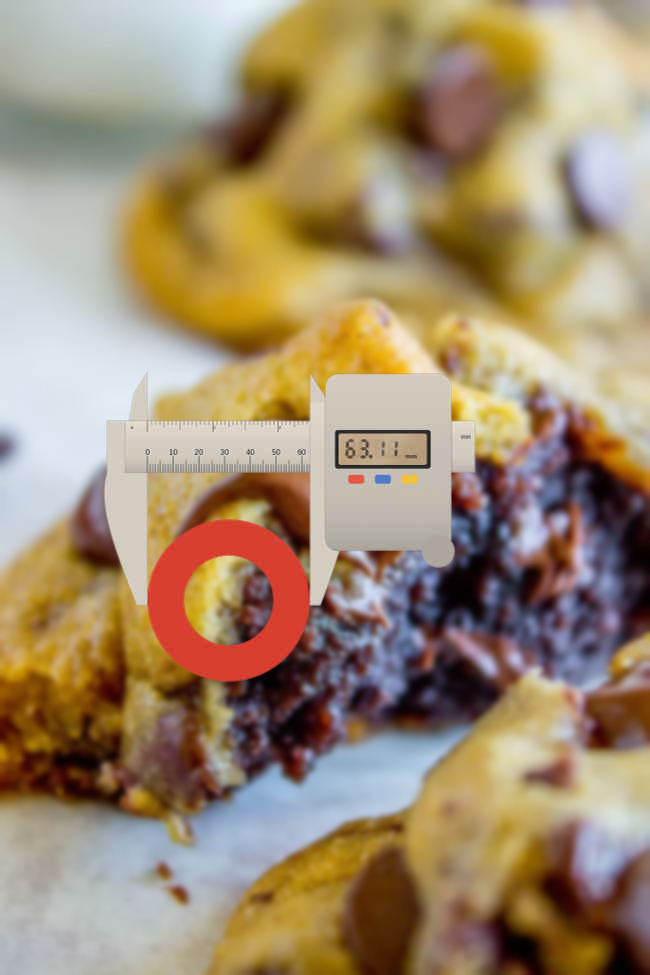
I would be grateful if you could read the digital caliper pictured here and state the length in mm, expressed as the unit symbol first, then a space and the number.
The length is mm 63.11
